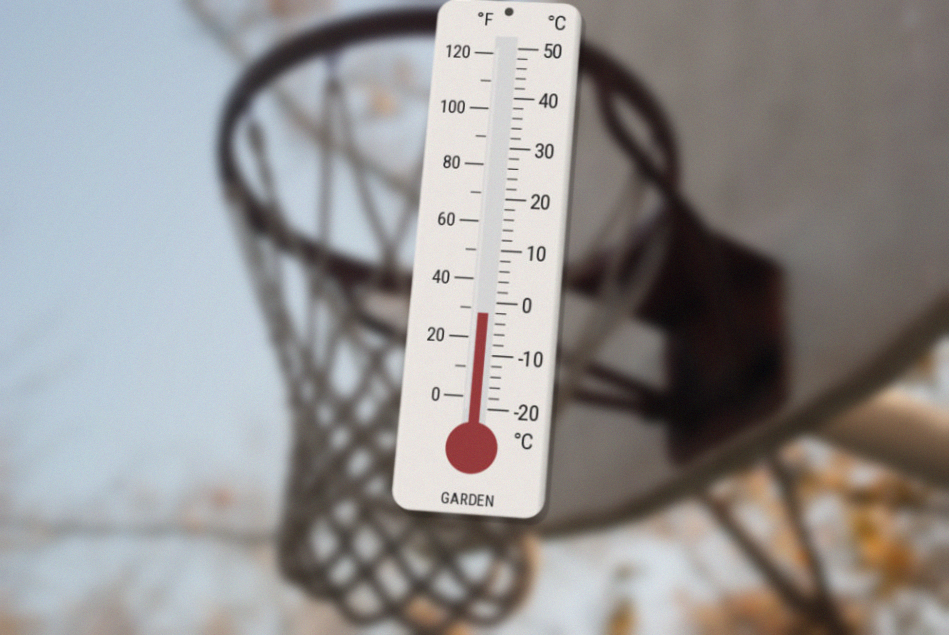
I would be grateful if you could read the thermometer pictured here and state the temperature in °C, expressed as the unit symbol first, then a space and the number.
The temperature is °C -2
